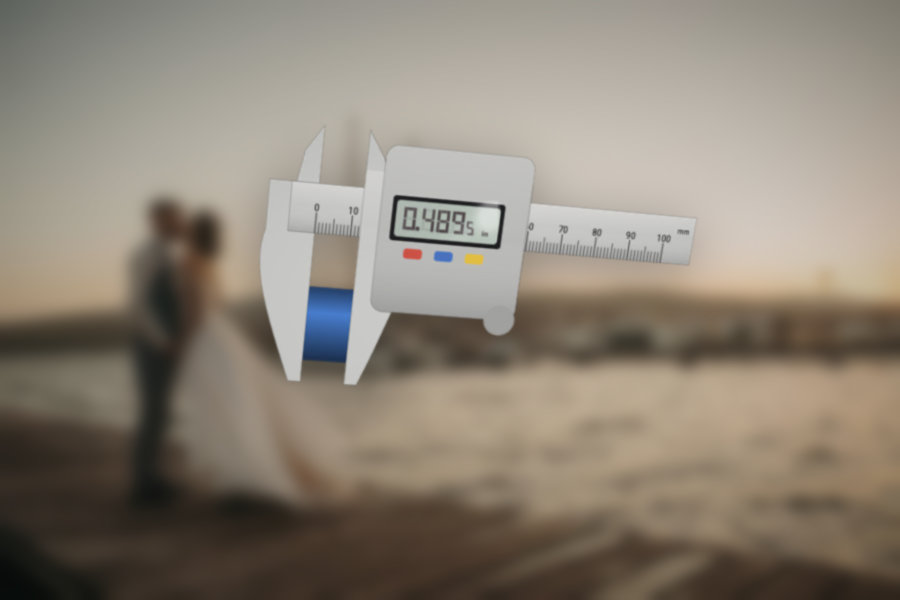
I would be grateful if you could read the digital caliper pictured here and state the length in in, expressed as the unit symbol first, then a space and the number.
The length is in 0.4895
